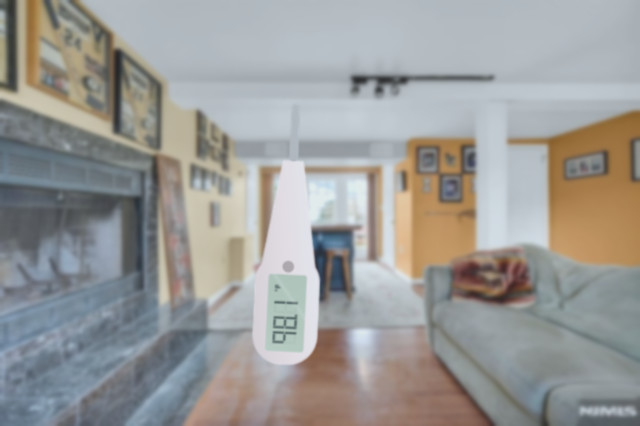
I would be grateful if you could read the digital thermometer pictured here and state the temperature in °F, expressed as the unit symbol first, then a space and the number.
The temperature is °F 98.1
